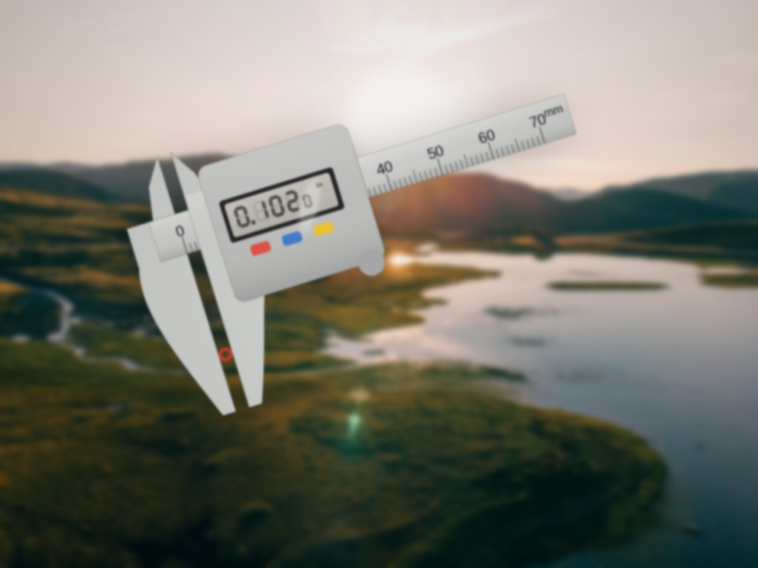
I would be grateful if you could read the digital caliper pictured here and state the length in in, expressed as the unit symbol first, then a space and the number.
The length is in 0.1020
